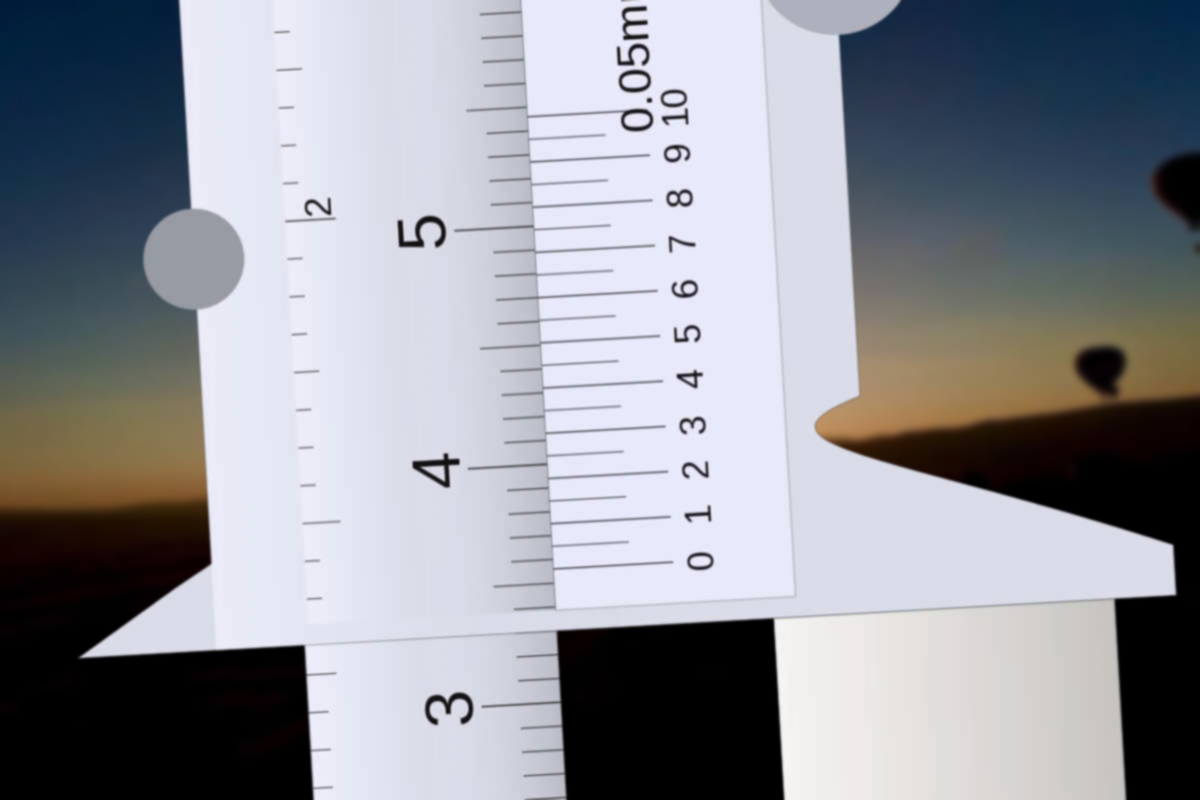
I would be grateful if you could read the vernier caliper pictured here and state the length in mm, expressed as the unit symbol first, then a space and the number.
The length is mm 35.6
